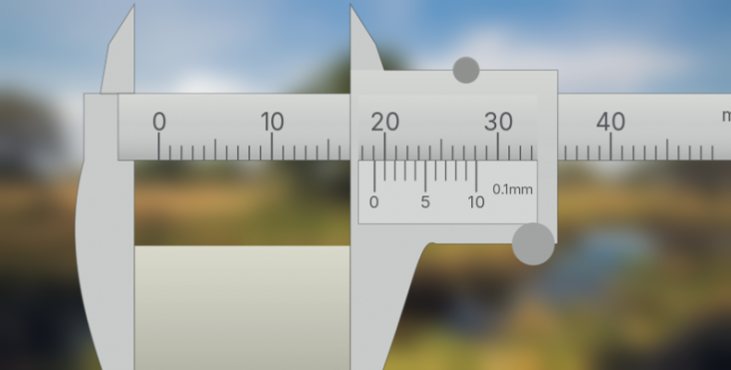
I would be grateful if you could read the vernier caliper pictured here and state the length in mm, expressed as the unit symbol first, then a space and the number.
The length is mm 19.1
